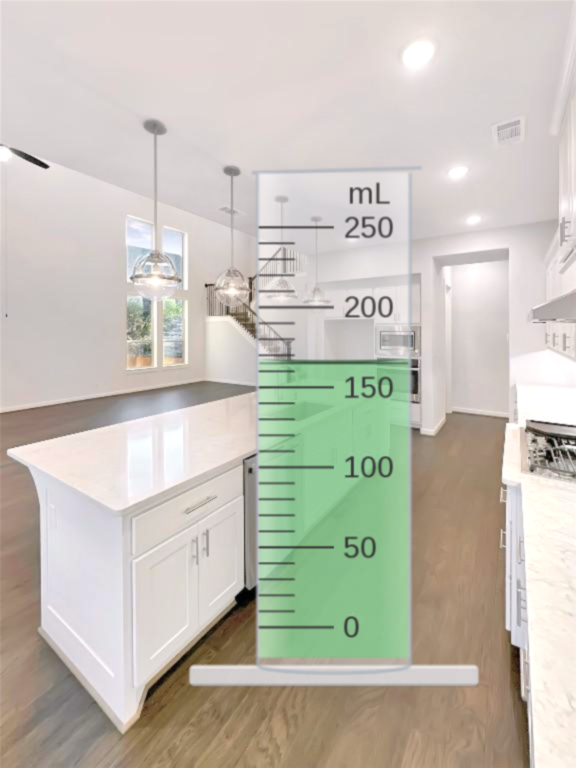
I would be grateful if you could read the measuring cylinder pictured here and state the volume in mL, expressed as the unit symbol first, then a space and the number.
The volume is mL 165
